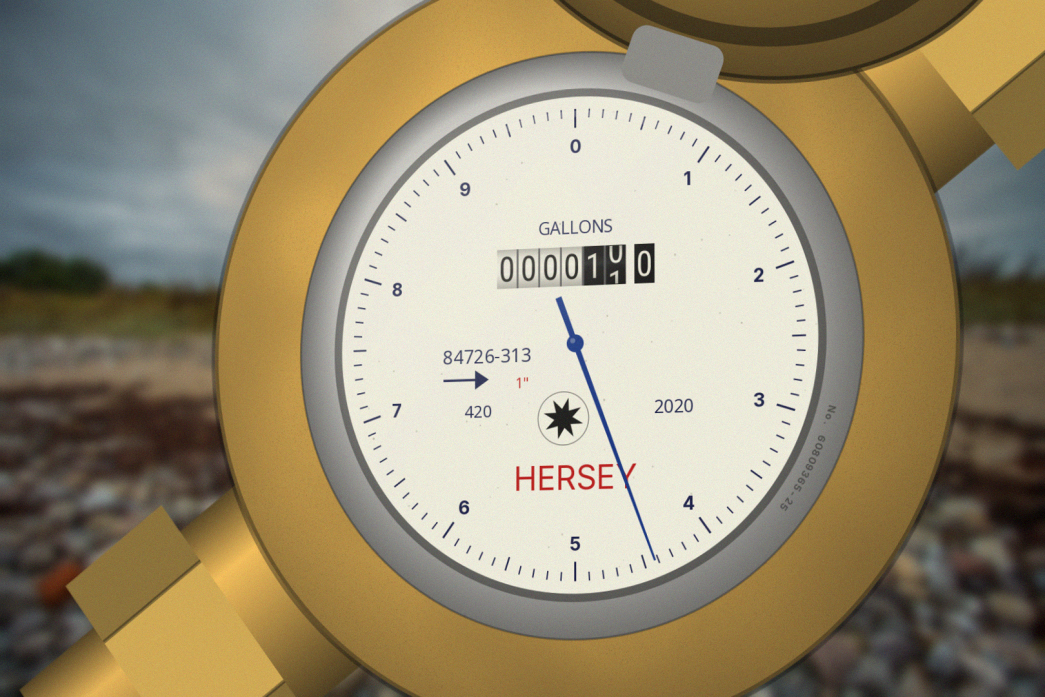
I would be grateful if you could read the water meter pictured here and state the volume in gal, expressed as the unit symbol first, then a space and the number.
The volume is gal 104.4
